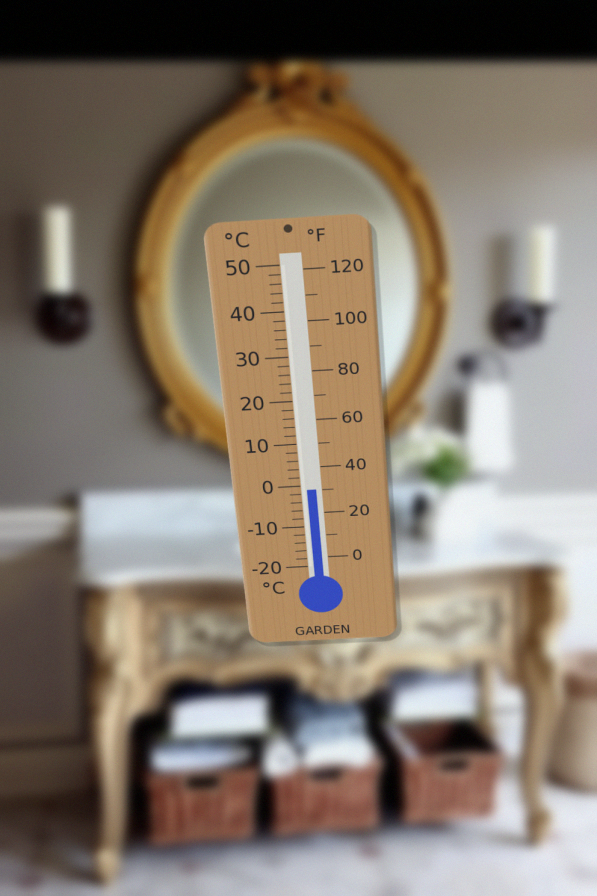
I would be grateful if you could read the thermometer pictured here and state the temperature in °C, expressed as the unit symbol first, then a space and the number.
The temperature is °C -1
